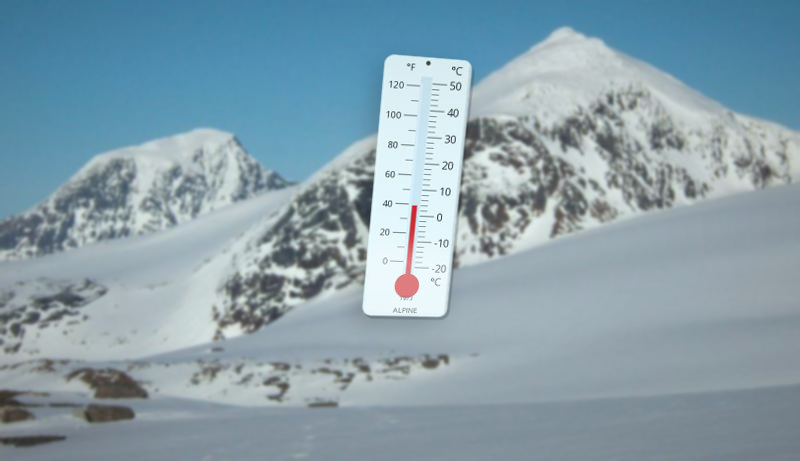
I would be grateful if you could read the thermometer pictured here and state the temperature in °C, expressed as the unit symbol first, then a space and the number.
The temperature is °C 4
